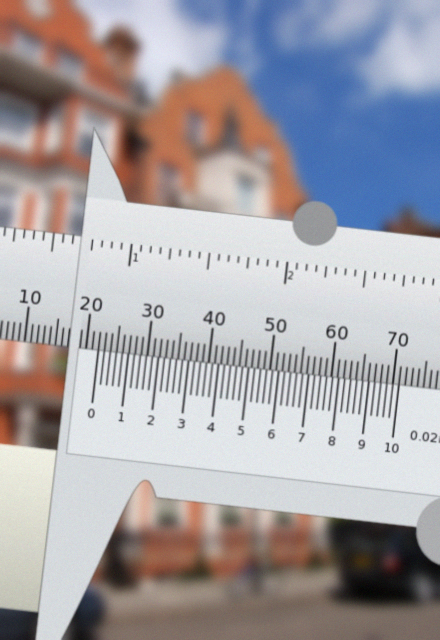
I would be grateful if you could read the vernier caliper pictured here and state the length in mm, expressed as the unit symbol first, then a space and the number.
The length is mm 22.0
